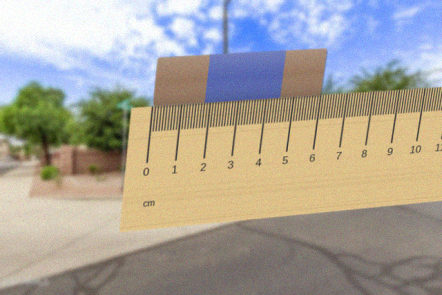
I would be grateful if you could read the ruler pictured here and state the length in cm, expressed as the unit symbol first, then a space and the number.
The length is cm 6
